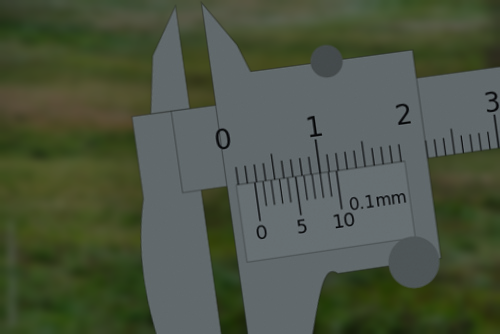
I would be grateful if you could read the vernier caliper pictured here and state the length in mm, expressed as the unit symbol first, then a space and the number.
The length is mm 2.8
